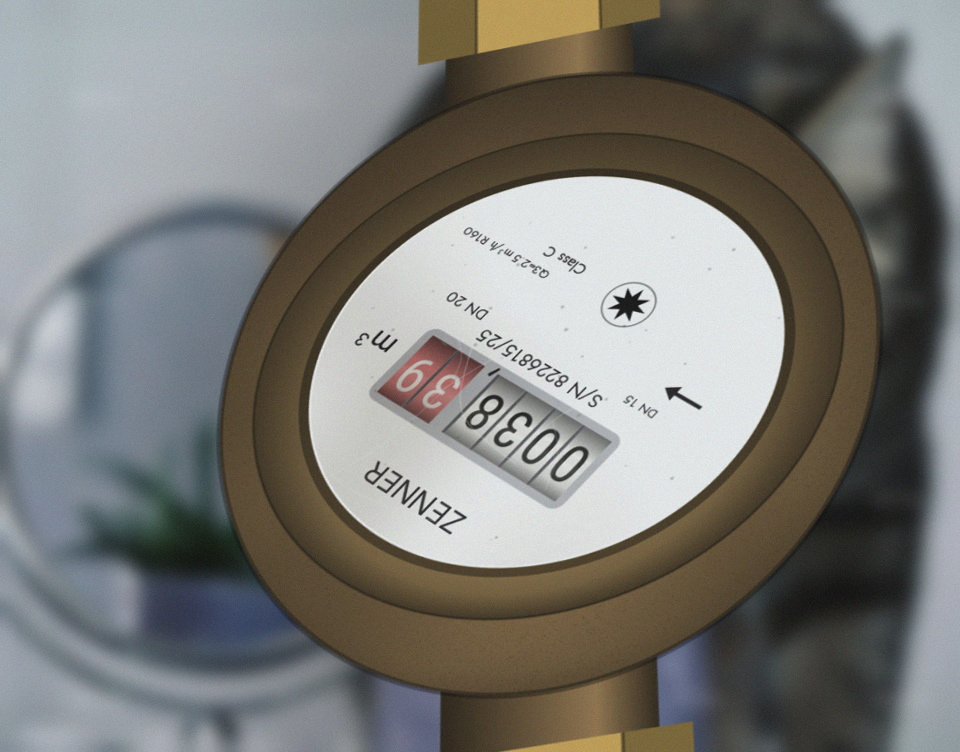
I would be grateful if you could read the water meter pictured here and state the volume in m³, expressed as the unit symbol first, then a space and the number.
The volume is m³ 38.39
